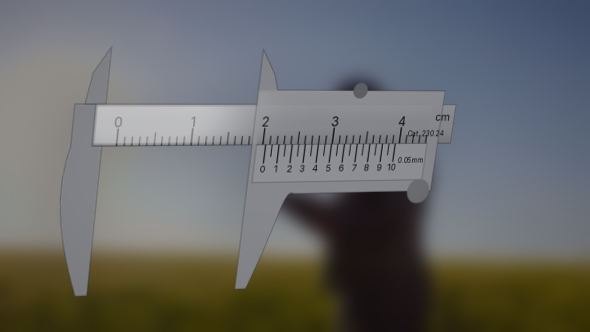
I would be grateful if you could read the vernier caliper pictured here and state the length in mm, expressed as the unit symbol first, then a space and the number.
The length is mm 20.4
